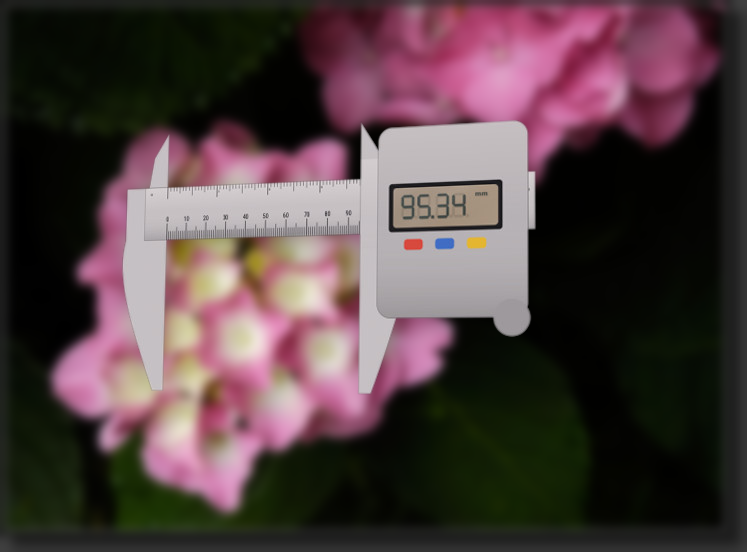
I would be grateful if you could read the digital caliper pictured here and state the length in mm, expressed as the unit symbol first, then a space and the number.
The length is mm 95.34
